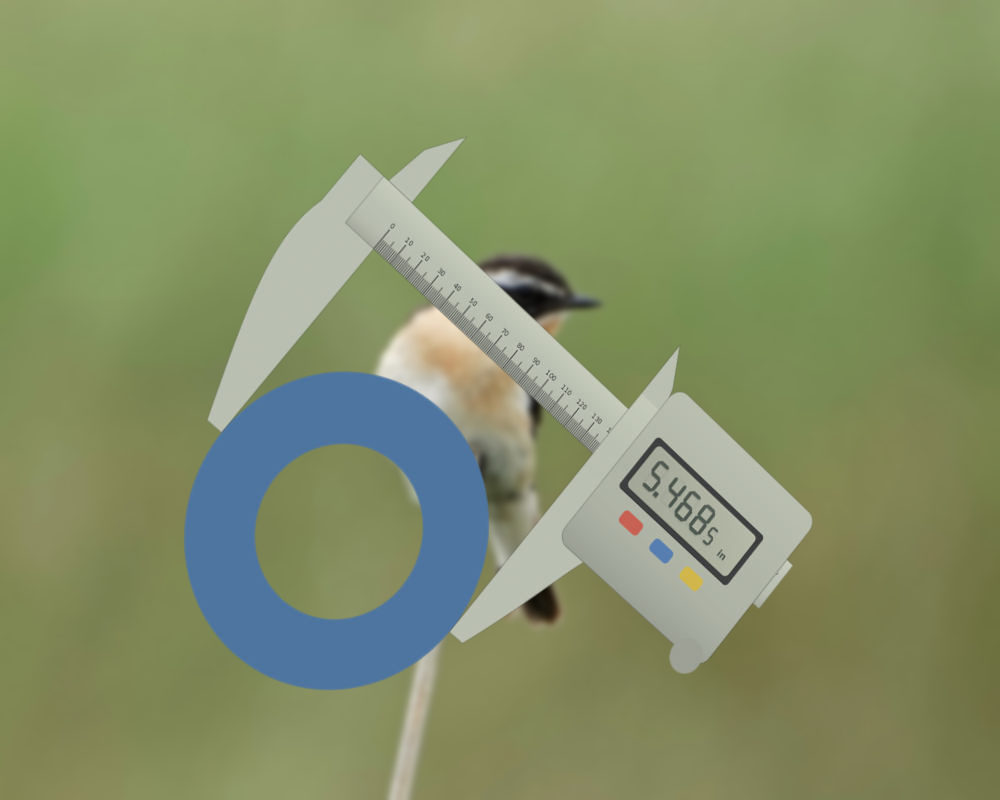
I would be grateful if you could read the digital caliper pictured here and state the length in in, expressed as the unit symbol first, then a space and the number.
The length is in 5.4685
